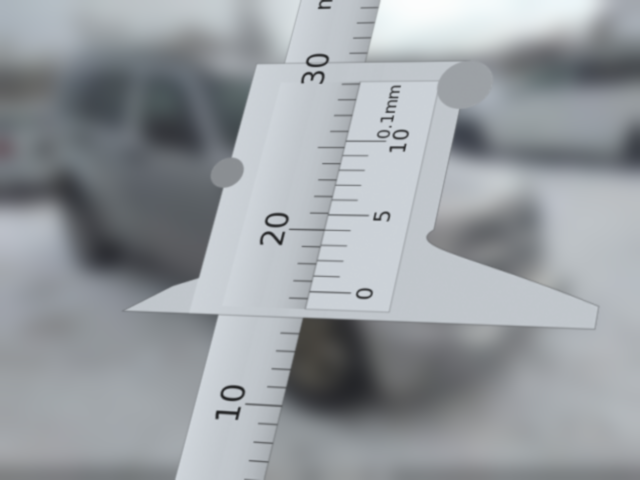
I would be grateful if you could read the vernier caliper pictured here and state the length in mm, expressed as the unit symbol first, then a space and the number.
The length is mm 16.4
